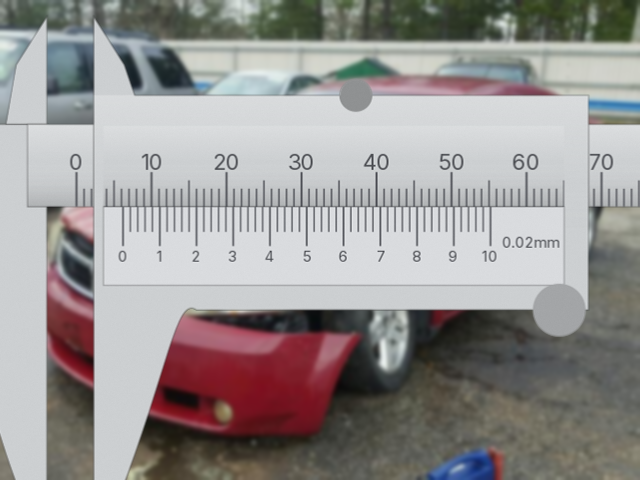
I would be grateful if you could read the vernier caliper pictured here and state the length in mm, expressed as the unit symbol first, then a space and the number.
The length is mm 6.2
